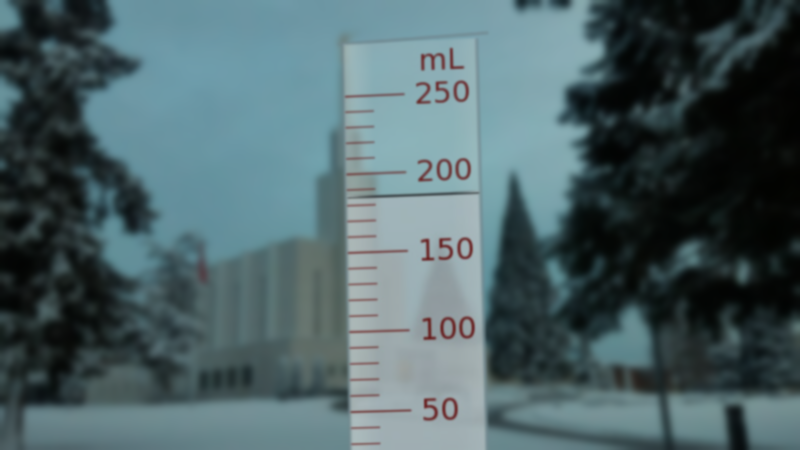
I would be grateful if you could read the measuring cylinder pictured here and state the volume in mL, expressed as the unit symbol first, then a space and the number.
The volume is mL 185
